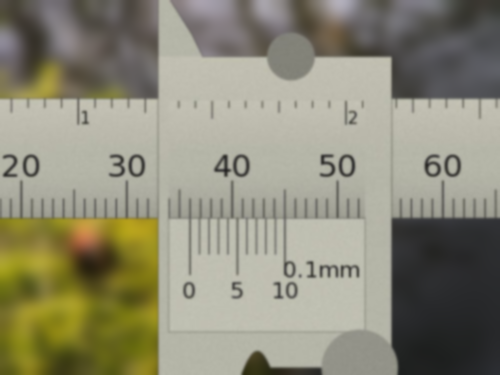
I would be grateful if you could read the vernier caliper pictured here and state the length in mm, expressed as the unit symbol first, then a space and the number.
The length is mm 36.0
